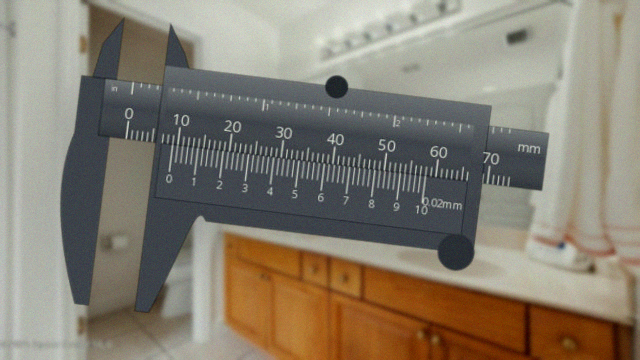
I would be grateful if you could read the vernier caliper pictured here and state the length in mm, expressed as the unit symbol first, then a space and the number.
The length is mm 9.0
